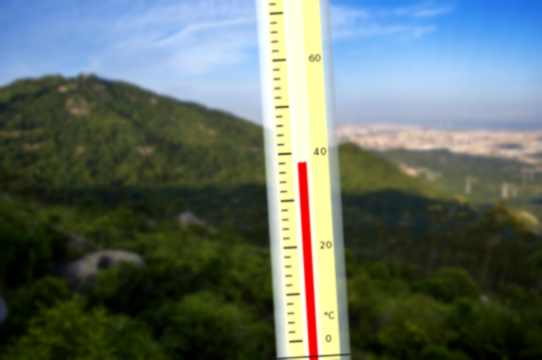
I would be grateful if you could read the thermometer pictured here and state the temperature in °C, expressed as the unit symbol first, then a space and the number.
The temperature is °C 38
